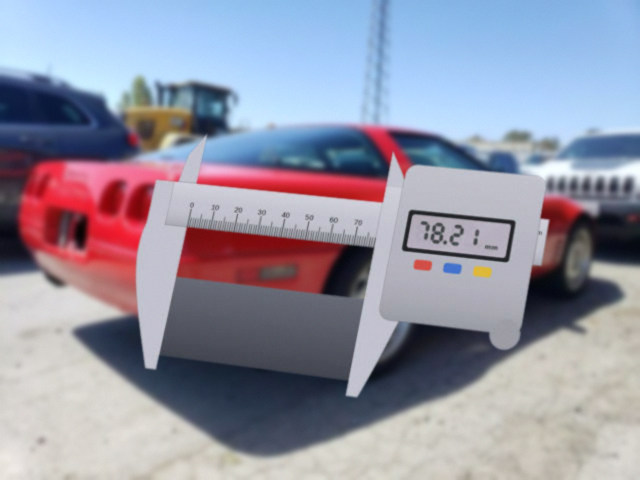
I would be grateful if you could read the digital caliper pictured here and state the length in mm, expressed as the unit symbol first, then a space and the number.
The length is mm 78.21
